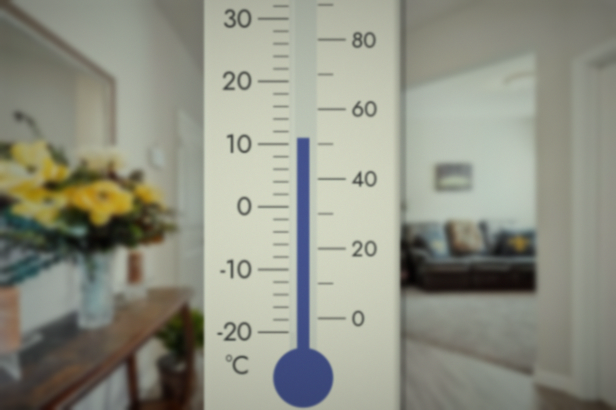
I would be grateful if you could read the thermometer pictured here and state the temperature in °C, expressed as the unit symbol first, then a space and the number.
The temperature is °C 11
